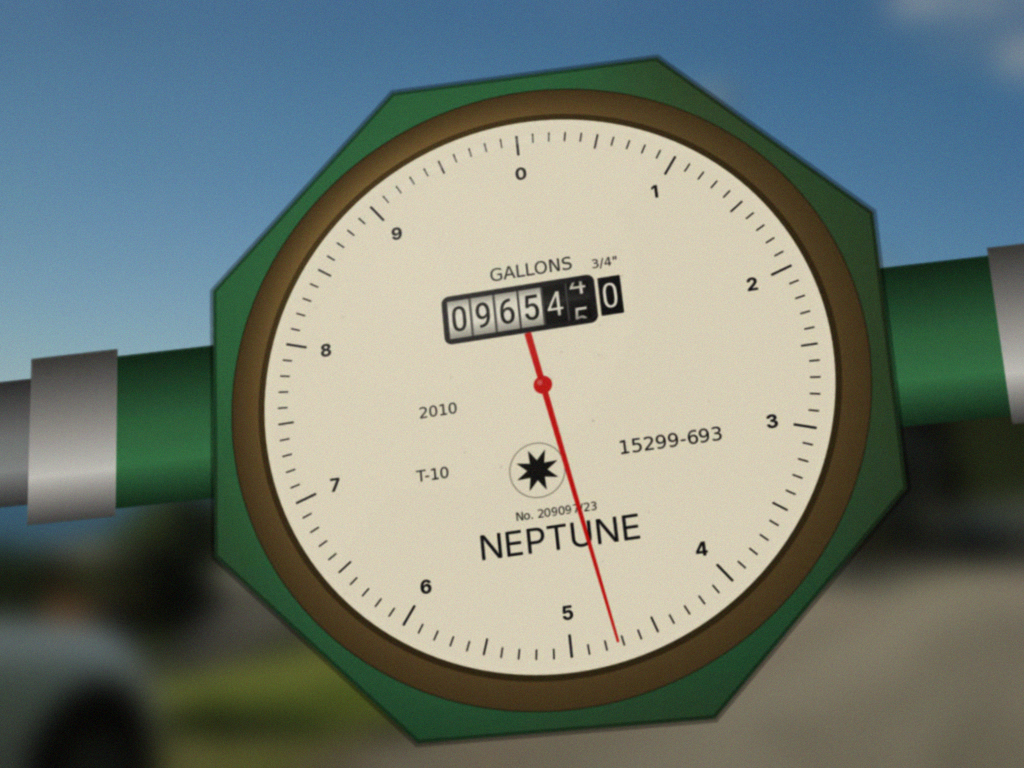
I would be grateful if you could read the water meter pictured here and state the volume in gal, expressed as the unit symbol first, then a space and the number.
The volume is gal 965444.7
